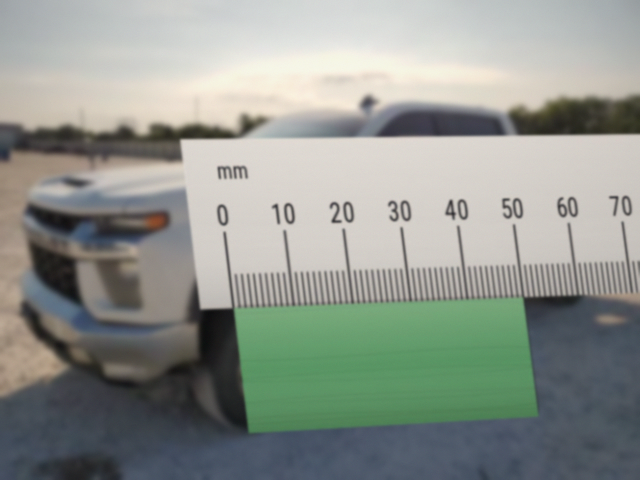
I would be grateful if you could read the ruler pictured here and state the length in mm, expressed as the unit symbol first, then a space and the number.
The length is mm 50
